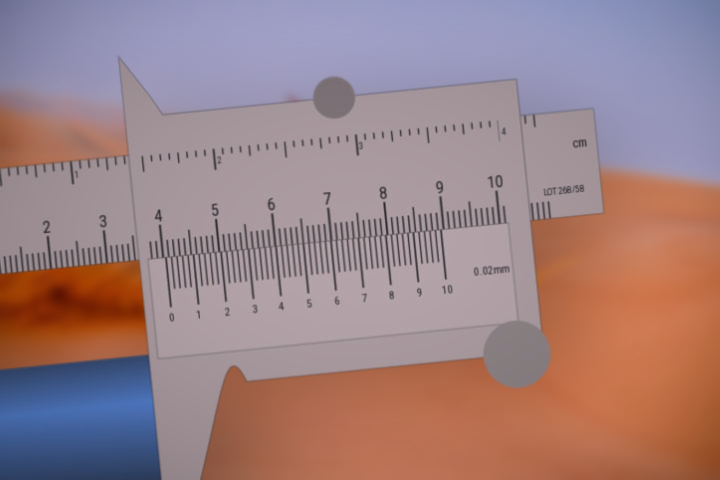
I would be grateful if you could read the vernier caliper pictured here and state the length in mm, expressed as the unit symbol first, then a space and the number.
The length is mm 40.5
